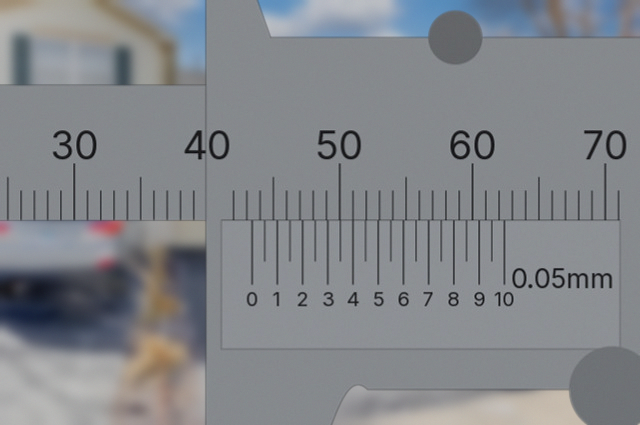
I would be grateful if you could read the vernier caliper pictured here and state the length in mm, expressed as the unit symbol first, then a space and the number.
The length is mm 43.4
